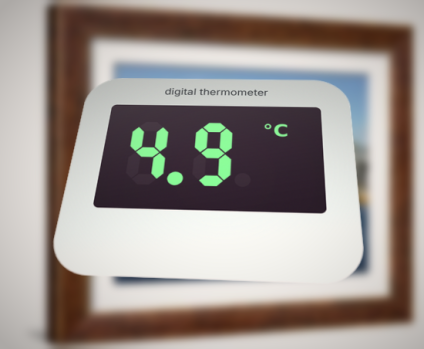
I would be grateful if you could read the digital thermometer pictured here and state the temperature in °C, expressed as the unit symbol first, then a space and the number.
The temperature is °C 4.9
